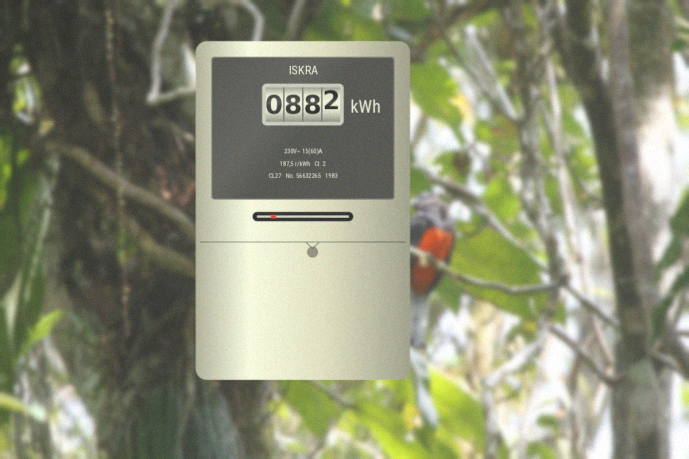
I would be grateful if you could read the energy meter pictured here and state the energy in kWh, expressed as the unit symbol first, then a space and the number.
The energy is kWh 882
